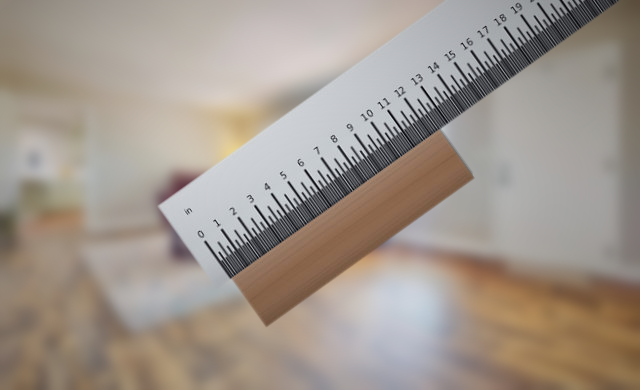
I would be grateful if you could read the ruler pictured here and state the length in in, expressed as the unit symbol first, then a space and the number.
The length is in 12.5
